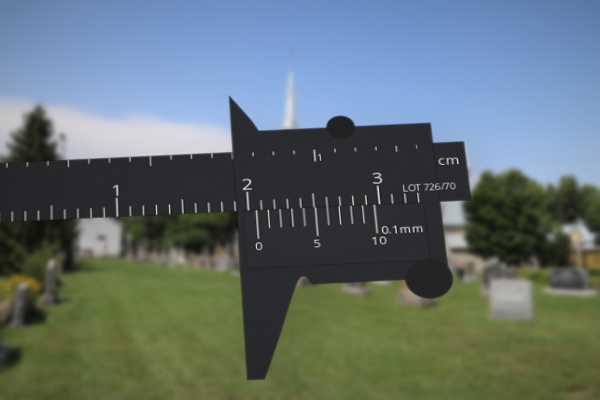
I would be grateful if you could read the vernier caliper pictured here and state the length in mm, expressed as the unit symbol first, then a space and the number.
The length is mm 20.6
